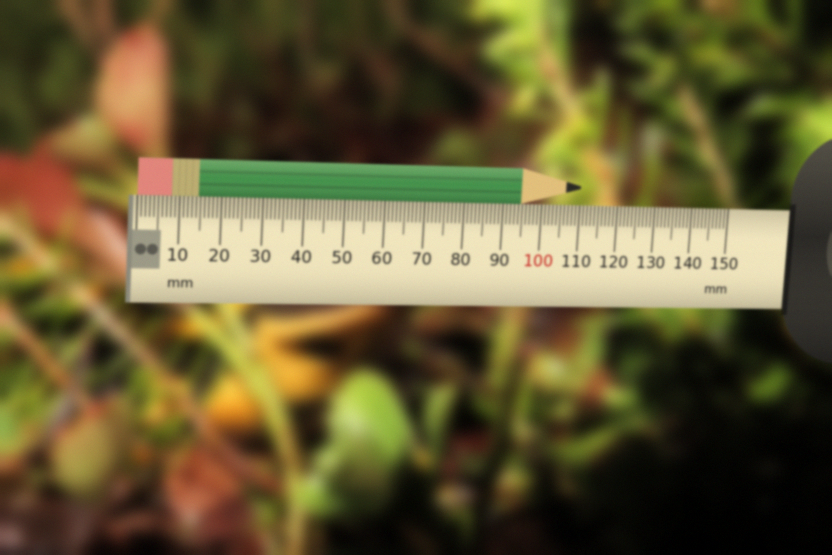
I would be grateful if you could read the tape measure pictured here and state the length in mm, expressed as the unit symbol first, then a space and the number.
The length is mm 110
